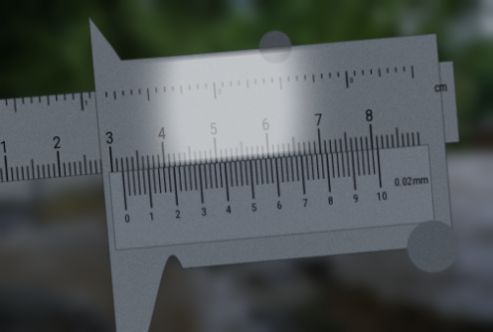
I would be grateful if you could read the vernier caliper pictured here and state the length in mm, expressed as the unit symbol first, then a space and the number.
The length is mm 32.0
